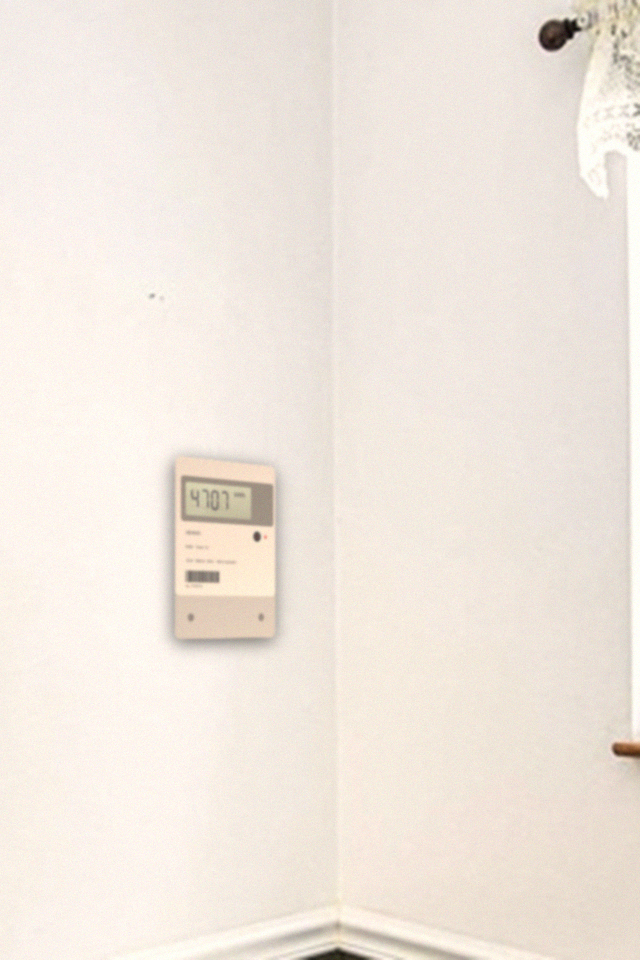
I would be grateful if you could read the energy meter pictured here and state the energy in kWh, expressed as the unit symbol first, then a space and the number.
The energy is kWh 4707
